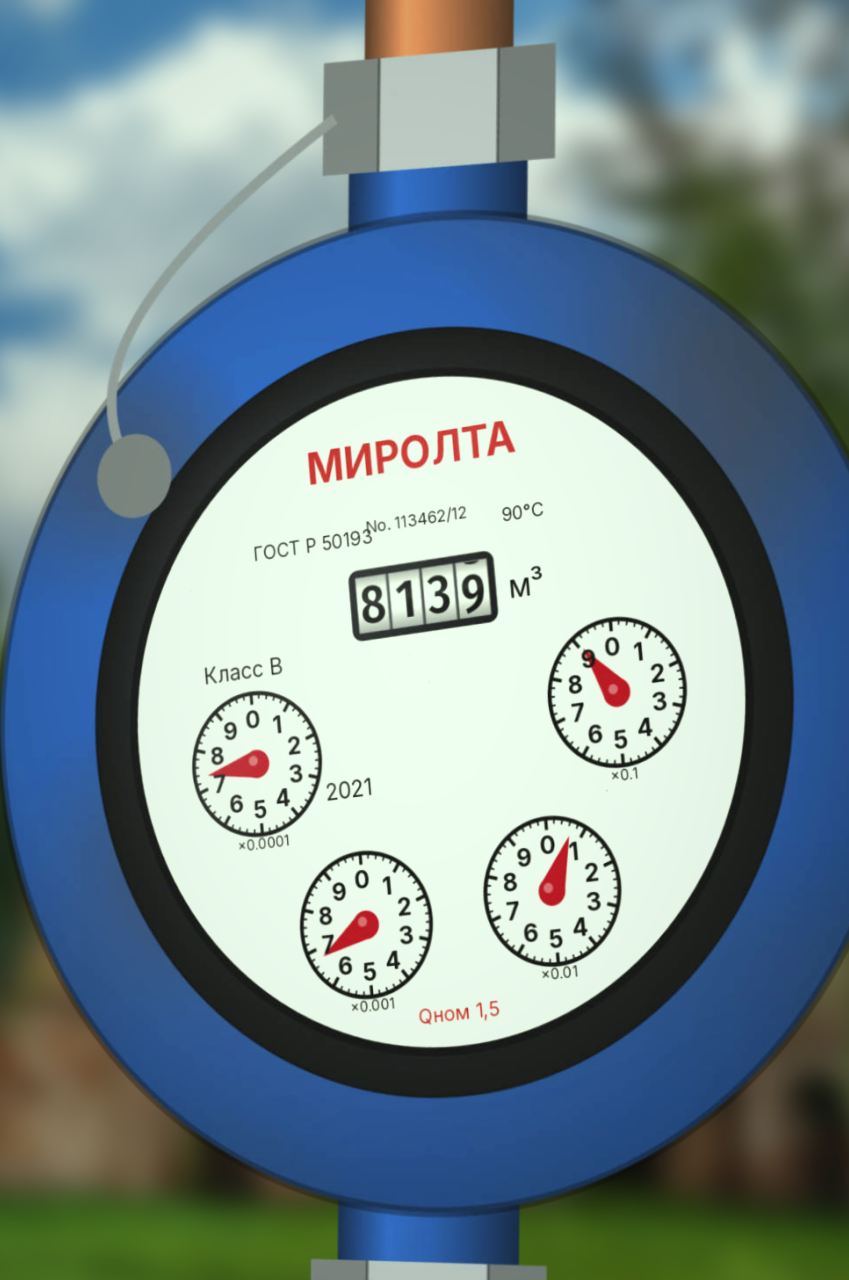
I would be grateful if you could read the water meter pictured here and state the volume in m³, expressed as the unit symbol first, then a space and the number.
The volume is m³ 8138.9067
